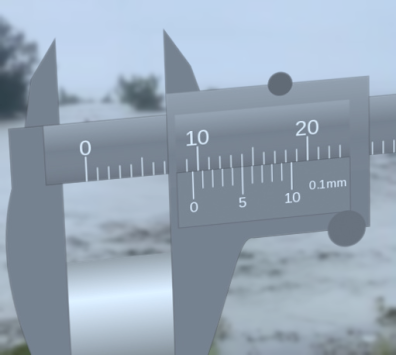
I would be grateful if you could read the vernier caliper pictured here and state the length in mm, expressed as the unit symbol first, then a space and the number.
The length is mm 9.5
